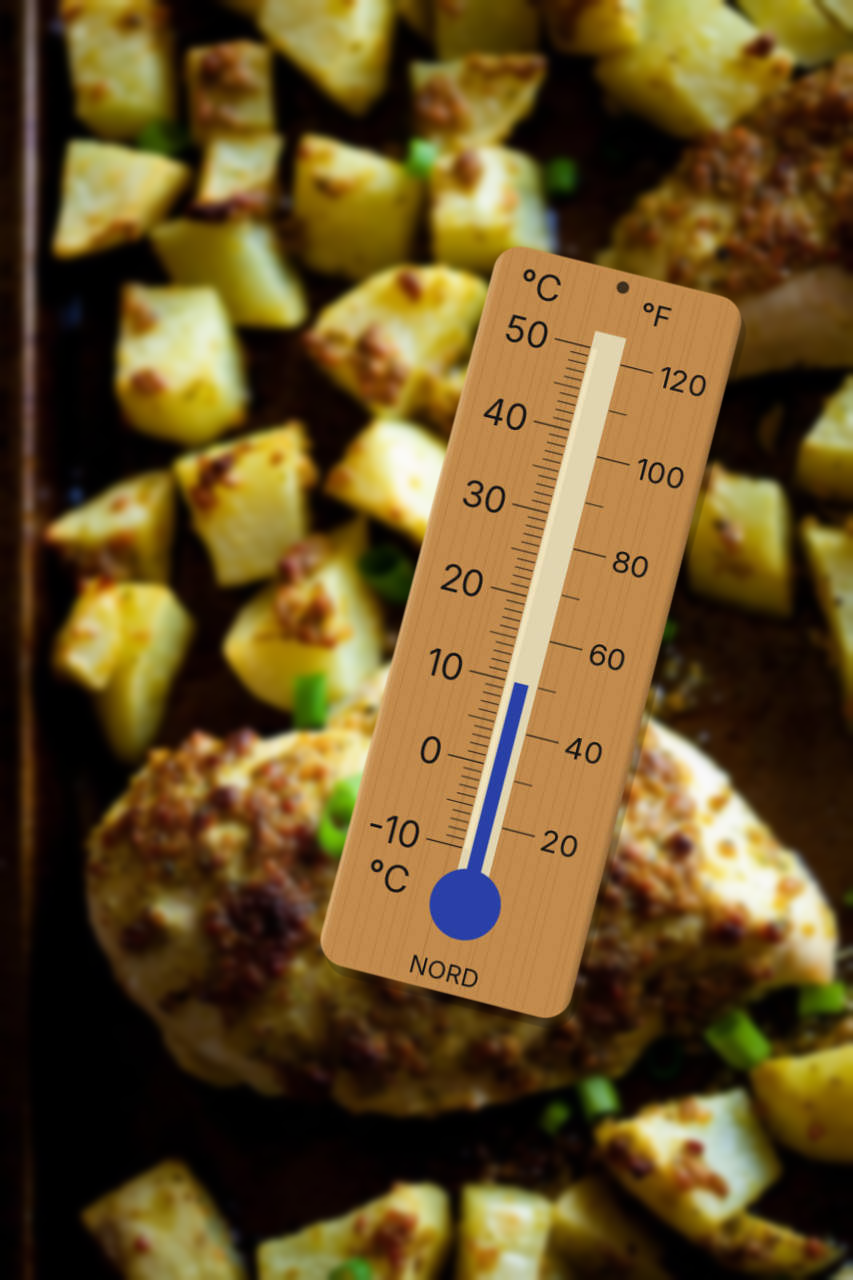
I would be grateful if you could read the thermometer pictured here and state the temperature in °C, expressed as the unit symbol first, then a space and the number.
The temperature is °C 10
